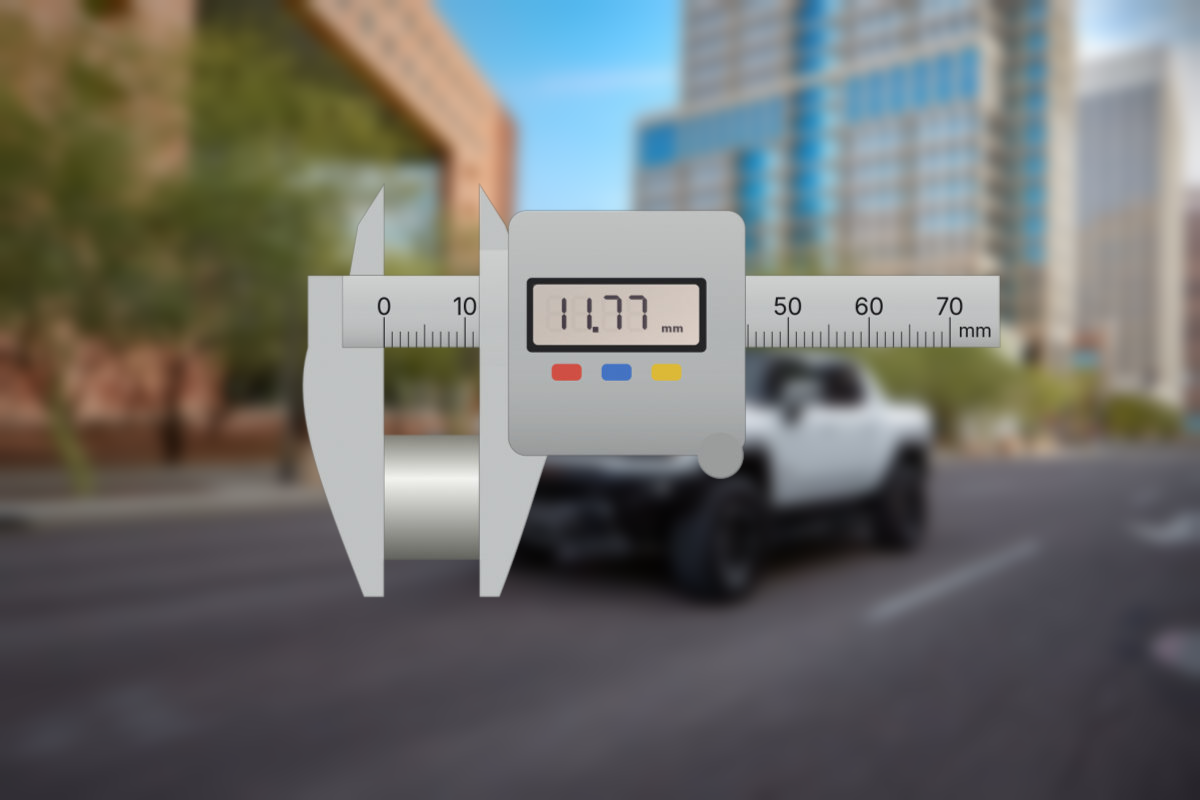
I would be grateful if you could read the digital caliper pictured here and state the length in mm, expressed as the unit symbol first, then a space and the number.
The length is mm 11.77
